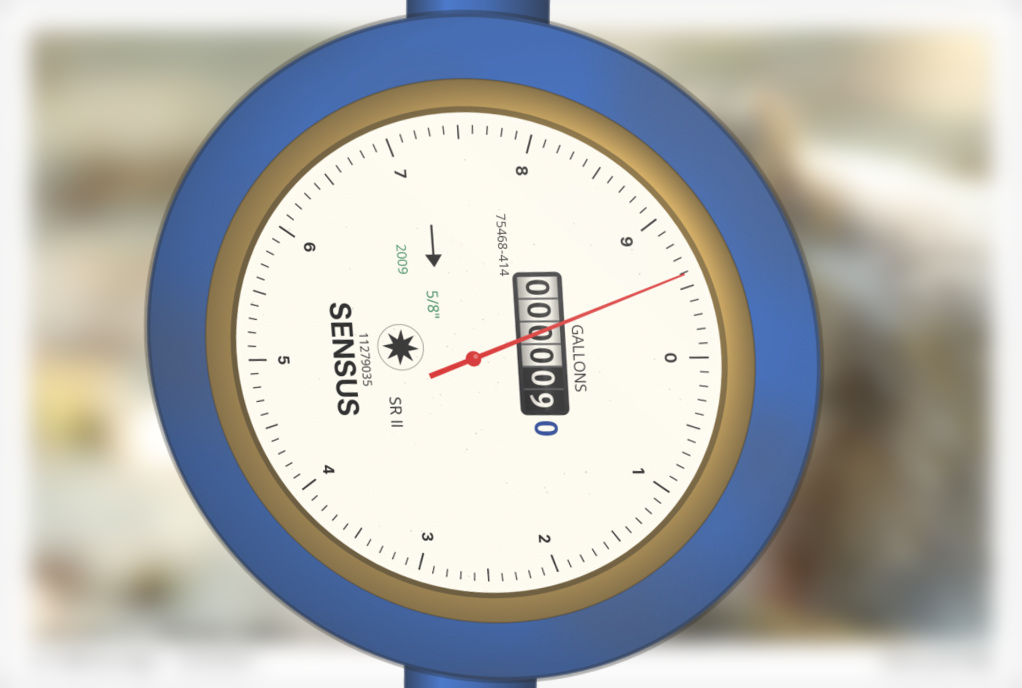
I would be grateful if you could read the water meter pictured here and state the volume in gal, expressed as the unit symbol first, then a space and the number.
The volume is gal 89.4
